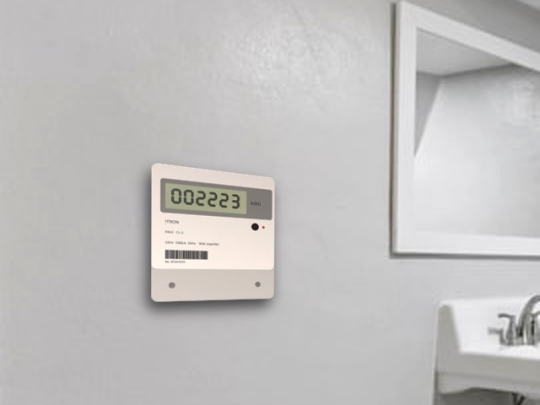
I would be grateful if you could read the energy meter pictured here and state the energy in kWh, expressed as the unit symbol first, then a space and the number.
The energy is kWh 2223
